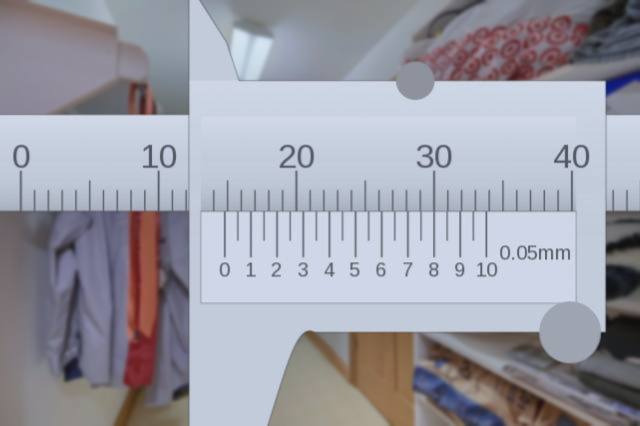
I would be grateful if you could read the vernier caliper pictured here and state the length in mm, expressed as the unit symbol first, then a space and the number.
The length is mm 14.8
